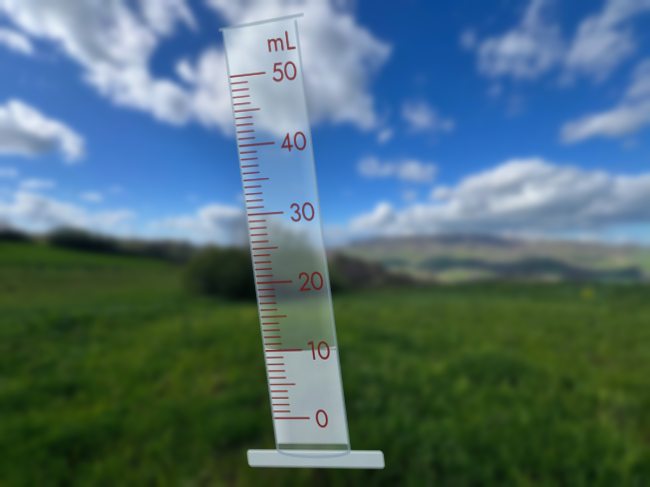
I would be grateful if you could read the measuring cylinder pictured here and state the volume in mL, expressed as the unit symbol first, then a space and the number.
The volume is mL 10
